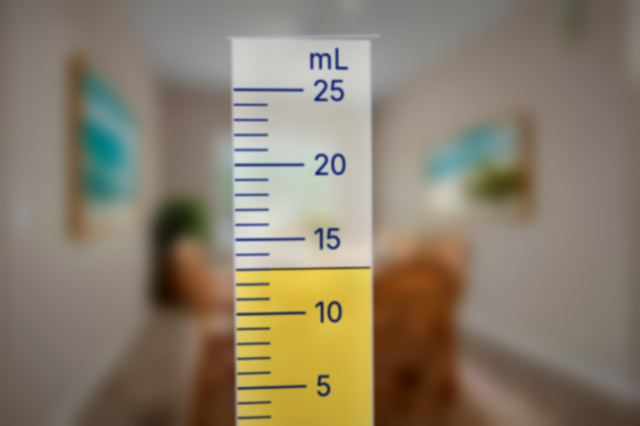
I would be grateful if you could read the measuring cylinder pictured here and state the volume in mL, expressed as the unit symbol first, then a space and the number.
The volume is mL 13
